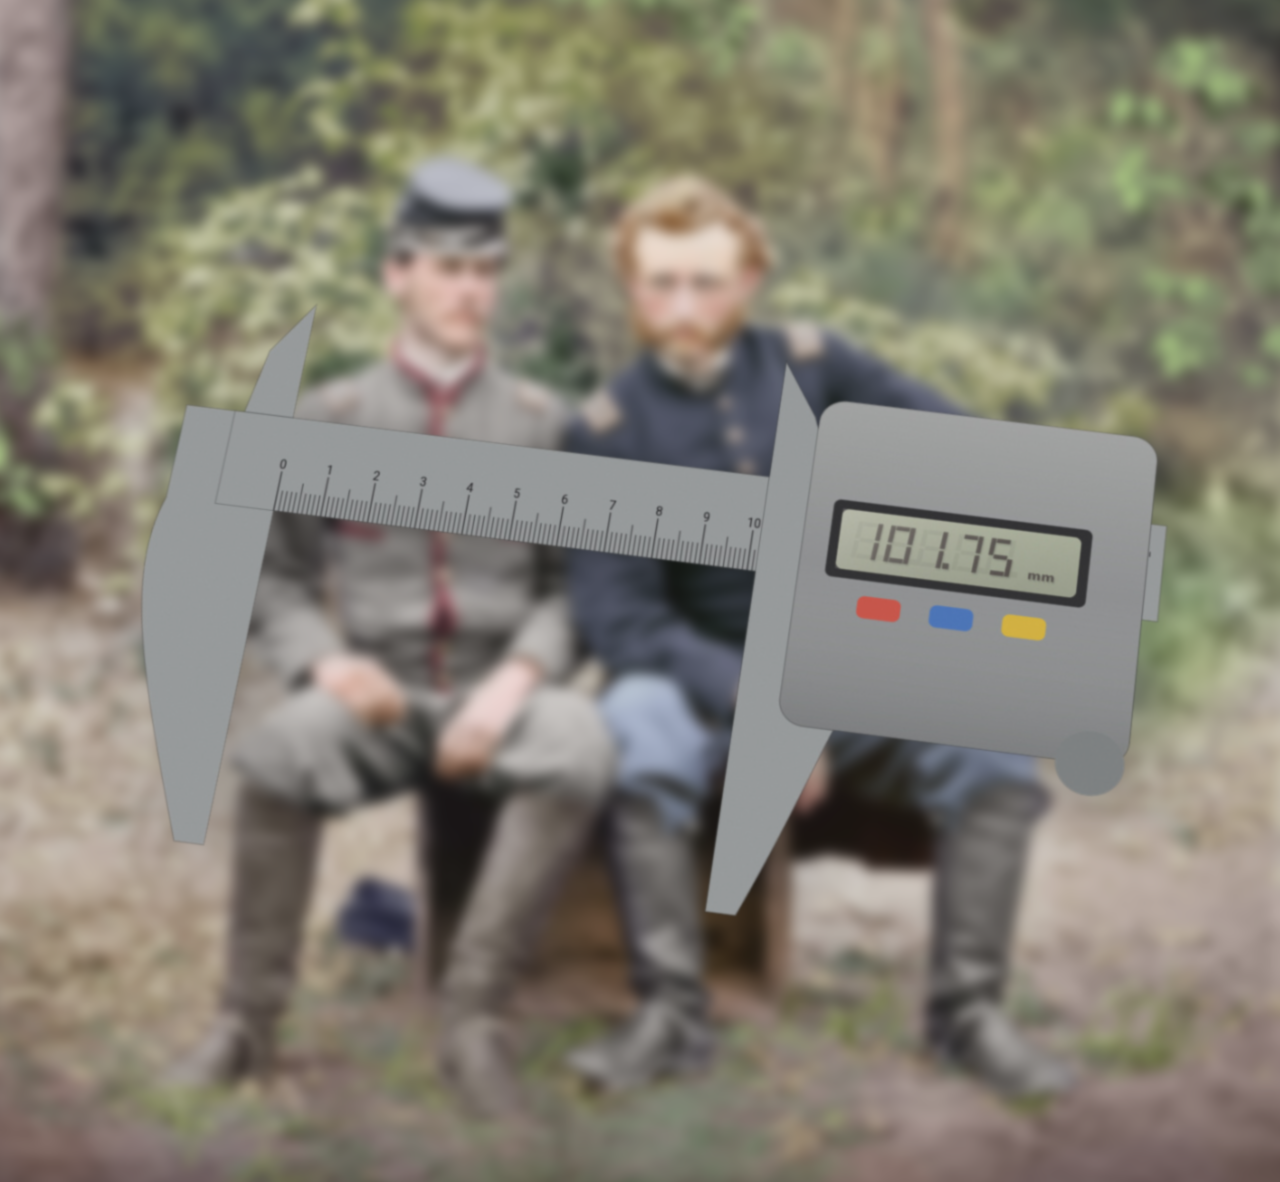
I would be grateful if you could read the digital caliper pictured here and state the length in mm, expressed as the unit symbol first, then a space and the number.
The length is mm 101.75
